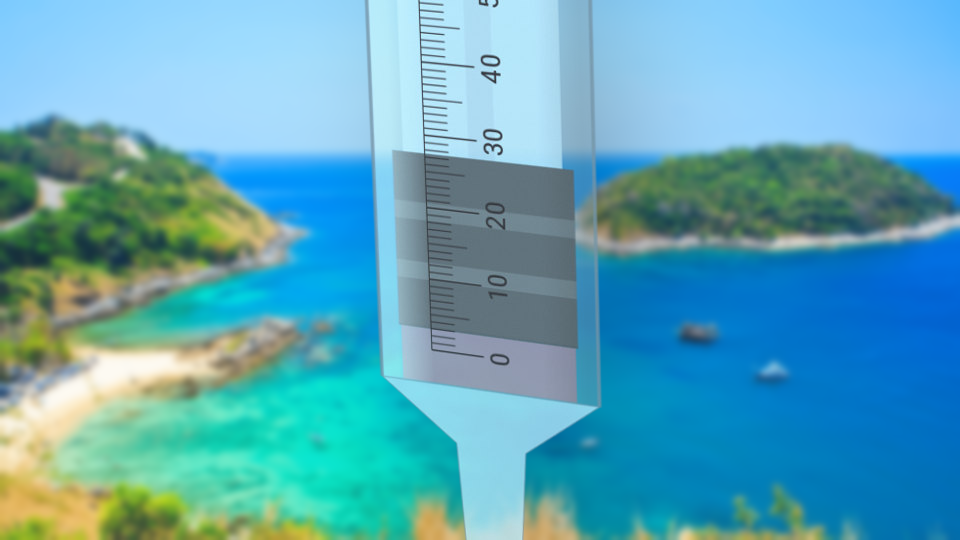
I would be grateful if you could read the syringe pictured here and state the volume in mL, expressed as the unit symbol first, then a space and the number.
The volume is mL 3
